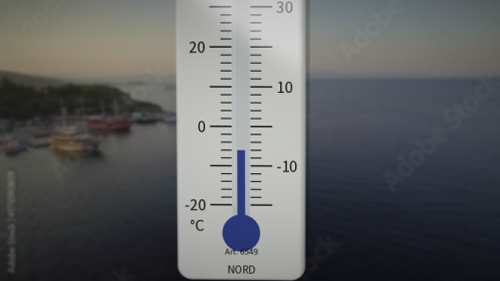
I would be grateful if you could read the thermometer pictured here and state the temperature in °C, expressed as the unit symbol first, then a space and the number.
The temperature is °C -6
